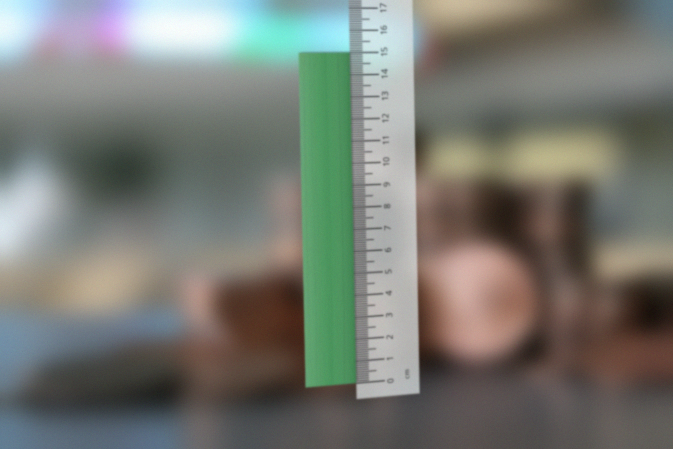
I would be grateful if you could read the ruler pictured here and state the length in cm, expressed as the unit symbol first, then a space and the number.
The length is cm 15
